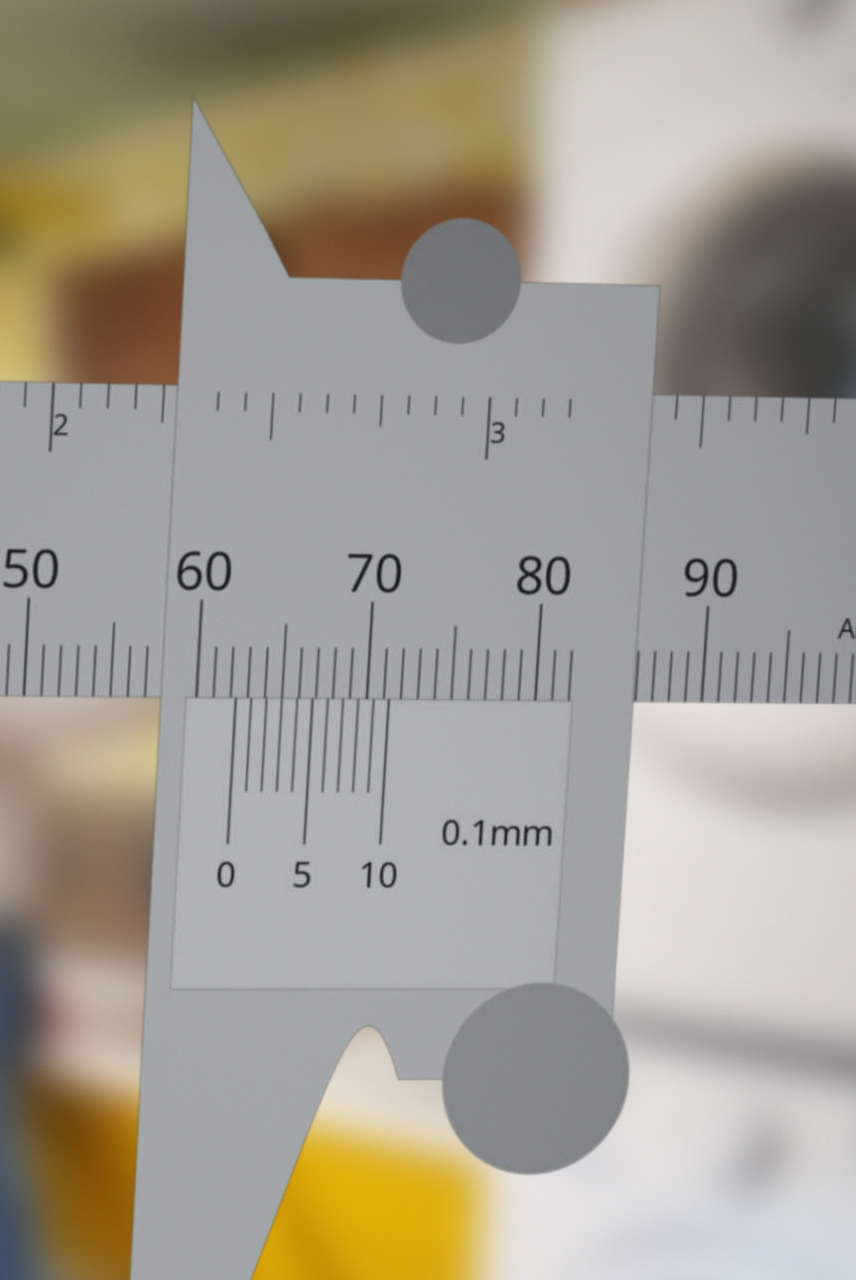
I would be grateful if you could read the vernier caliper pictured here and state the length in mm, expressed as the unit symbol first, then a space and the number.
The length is mm 62.3
